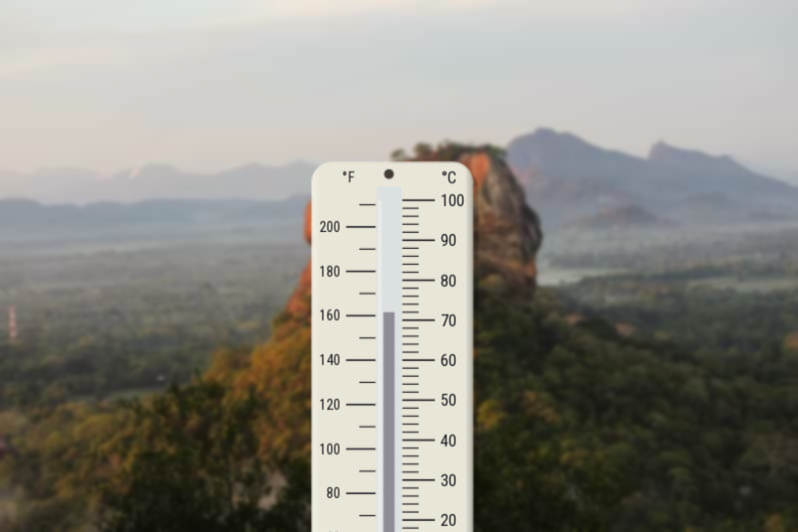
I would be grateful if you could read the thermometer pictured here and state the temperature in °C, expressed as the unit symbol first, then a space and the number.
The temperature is °C 72
